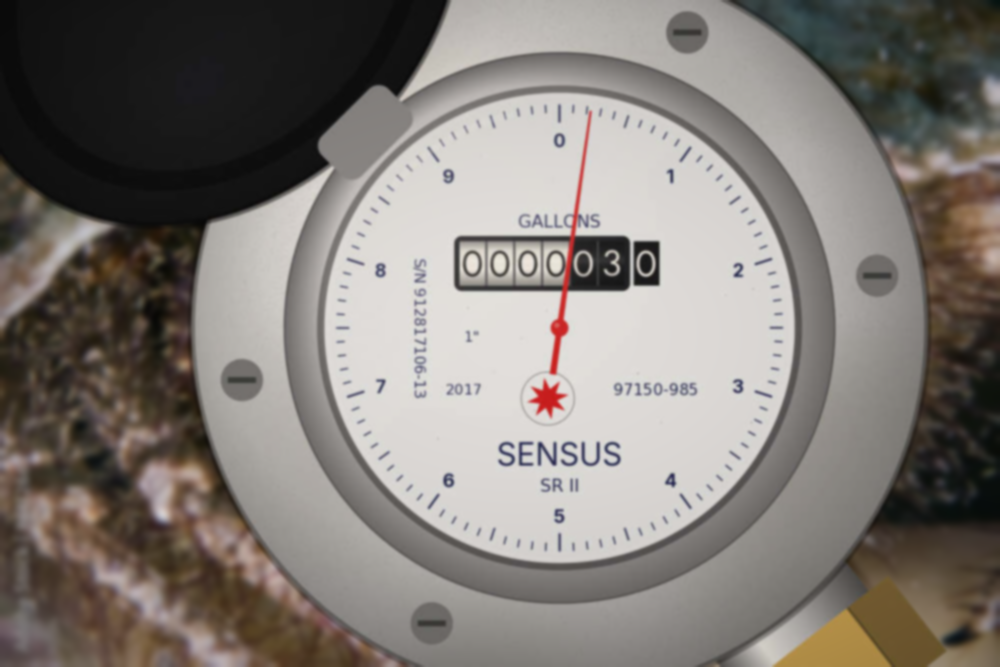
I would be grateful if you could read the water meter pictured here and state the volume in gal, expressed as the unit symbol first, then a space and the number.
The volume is gal 30.2
